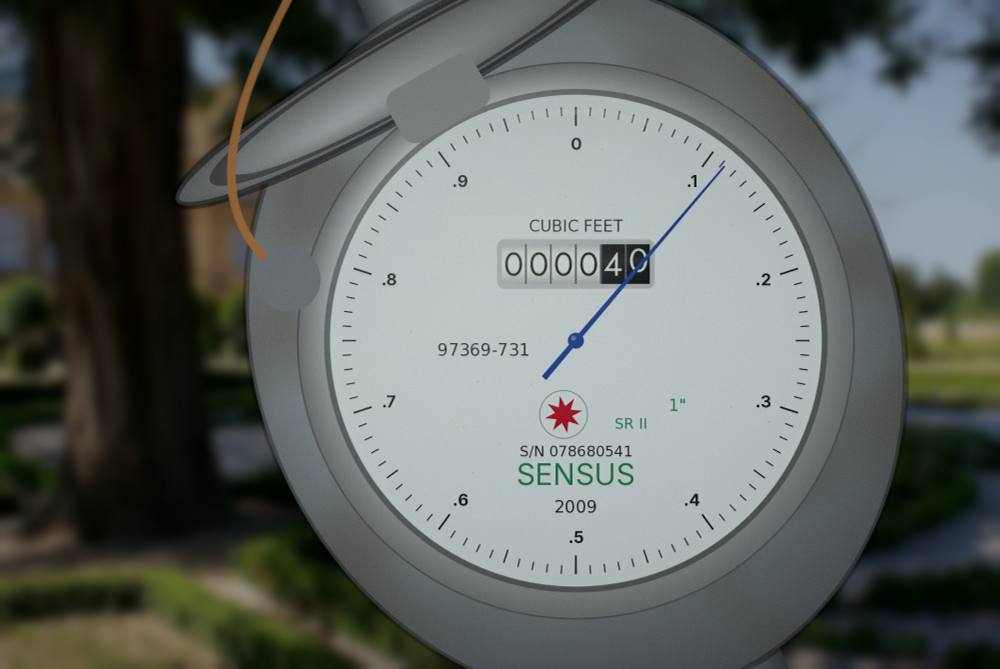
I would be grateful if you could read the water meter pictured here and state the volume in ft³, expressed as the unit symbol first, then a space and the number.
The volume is ft³ 40.11
